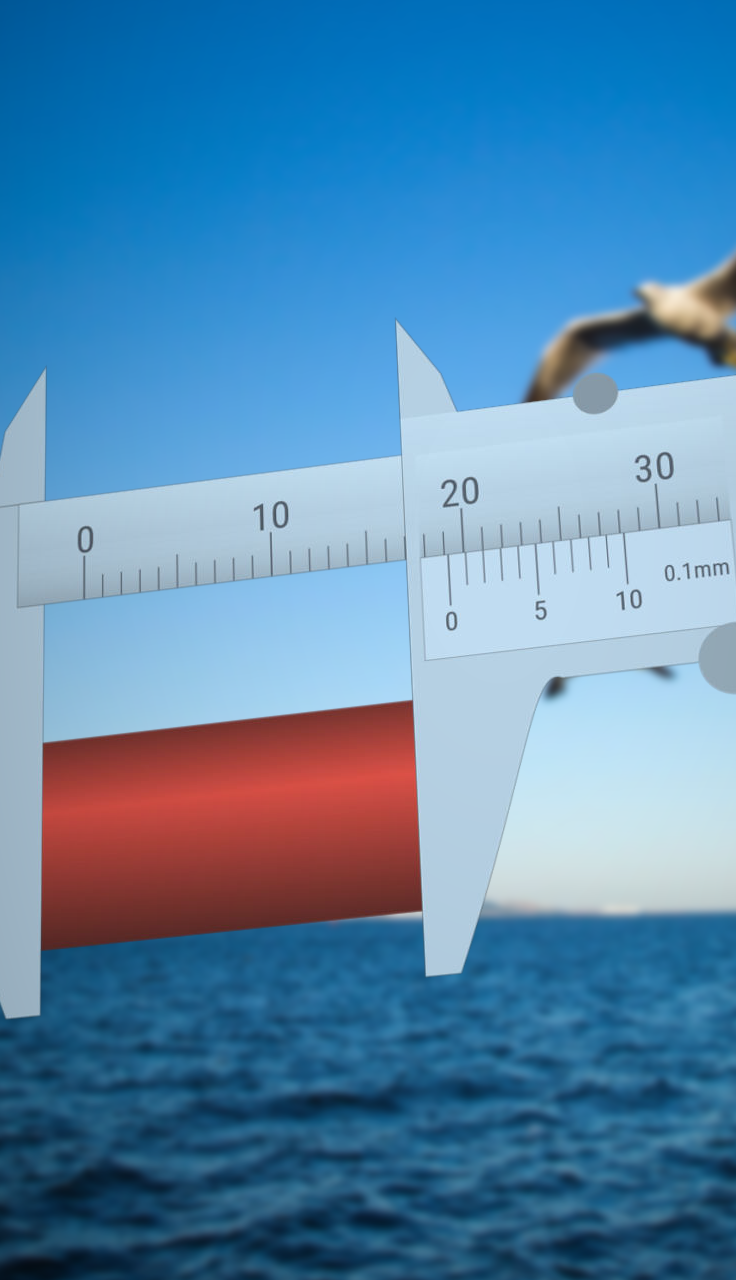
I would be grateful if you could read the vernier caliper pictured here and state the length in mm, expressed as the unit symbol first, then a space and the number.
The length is mm 19.2
